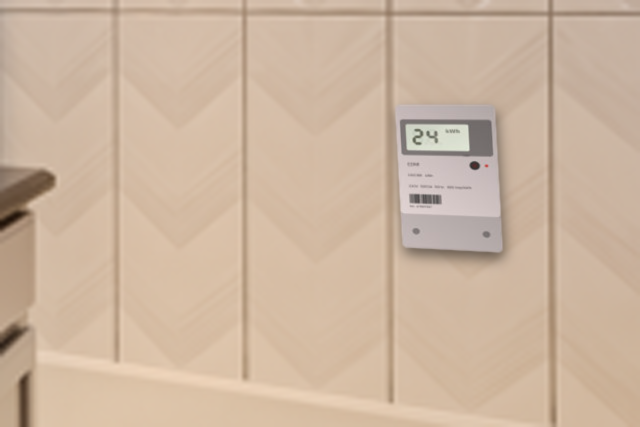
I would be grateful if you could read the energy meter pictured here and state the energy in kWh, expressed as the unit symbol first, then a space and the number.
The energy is kWh 24
